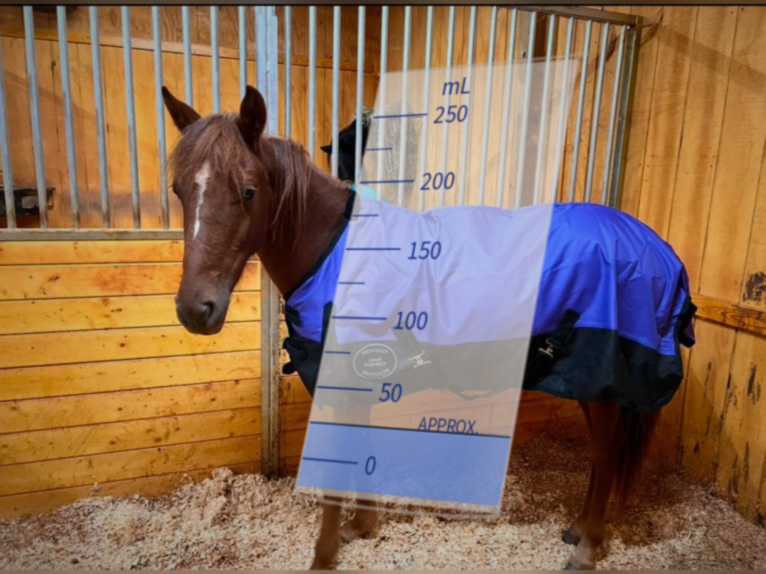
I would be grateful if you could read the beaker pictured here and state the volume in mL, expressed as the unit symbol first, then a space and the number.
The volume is mL 25
